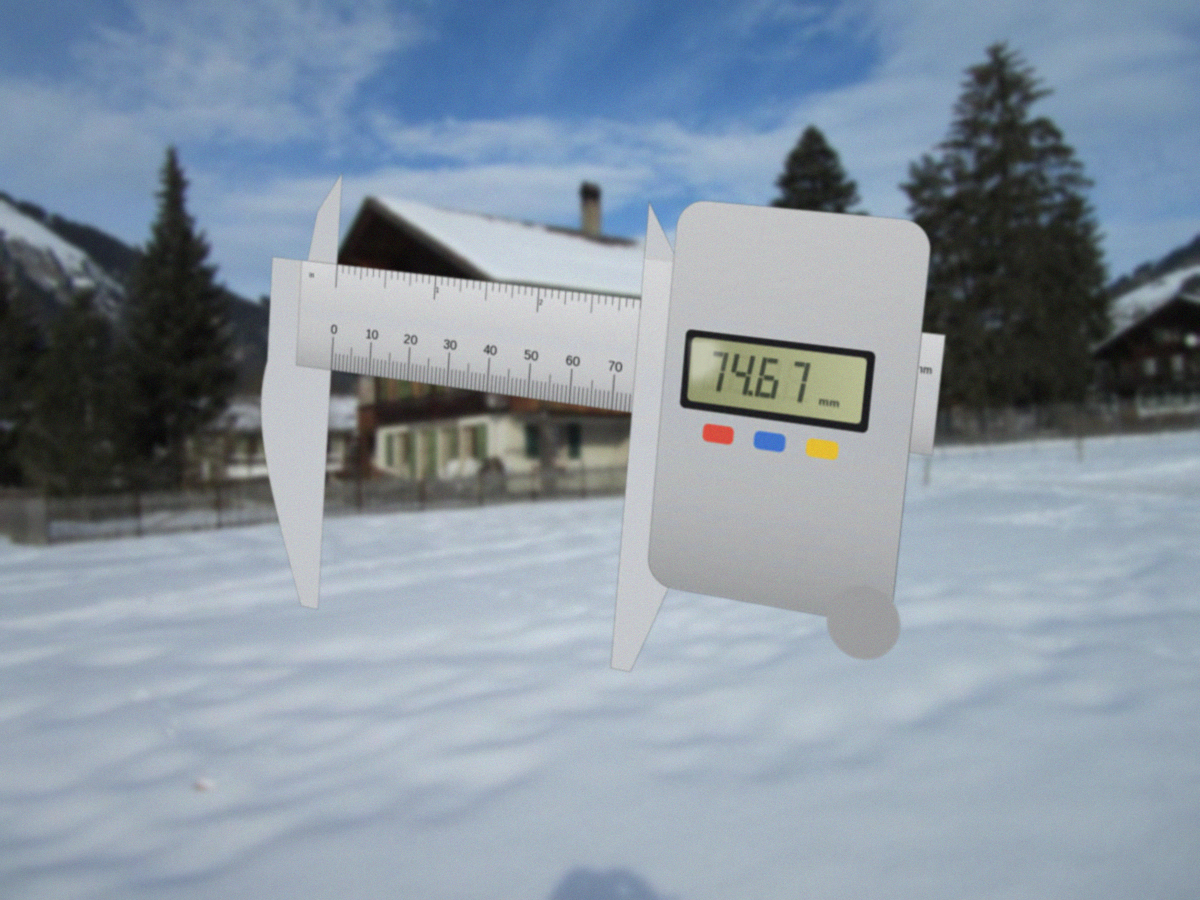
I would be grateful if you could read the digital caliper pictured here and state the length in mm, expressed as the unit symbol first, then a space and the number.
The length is mm 74.67
